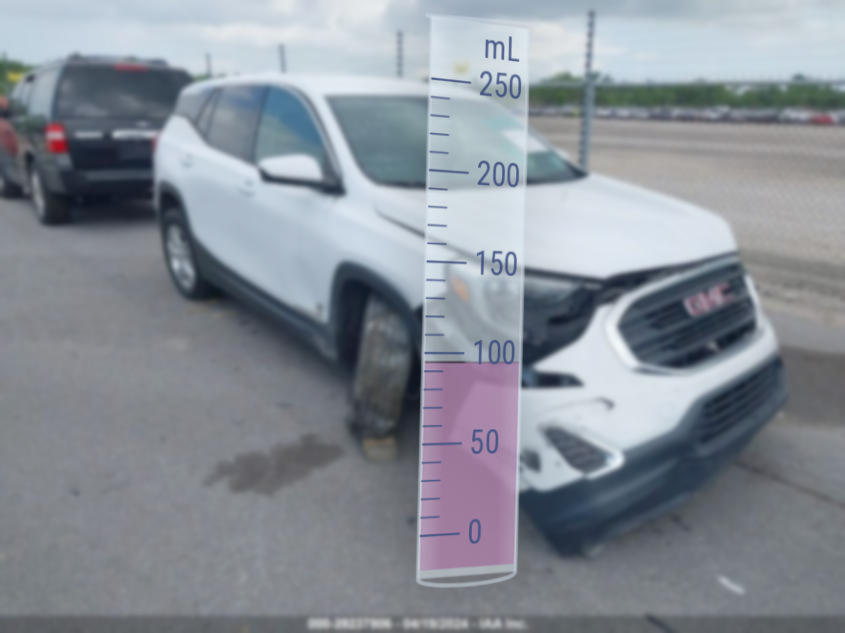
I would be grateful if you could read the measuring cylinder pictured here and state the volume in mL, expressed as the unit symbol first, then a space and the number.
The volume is mL 95
